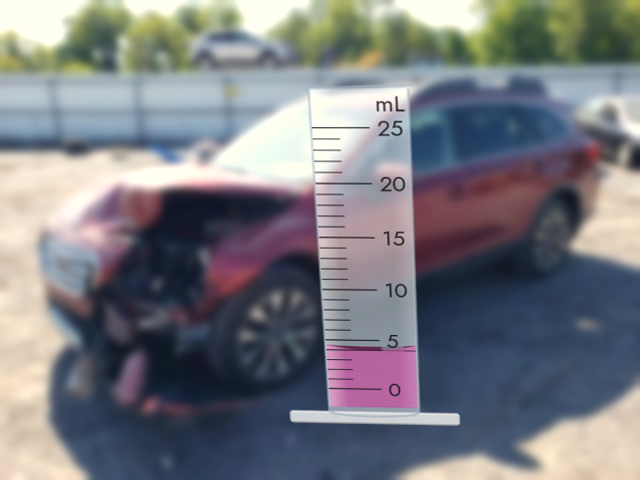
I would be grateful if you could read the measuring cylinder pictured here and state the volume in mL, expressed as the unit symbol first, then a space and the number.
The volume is mL 4
